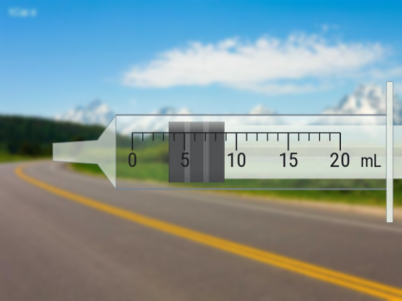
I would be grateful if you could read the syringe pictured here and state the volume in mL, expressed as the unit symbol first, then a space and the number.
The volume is mL 3.5
